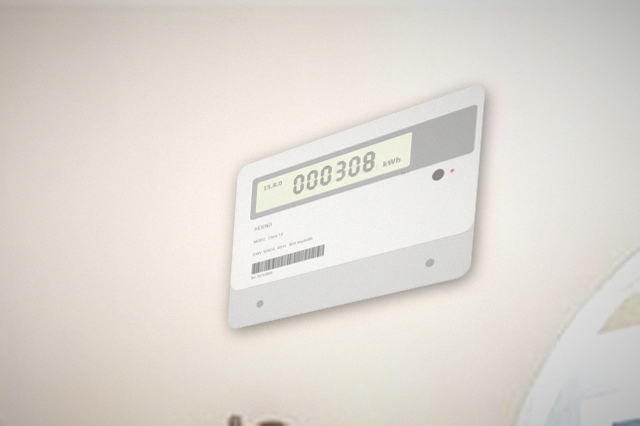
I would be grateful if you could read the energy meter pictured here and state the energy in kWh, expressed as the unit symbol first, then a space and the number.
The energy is kWh 308
